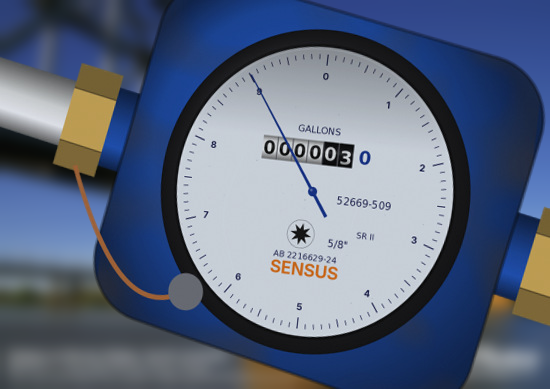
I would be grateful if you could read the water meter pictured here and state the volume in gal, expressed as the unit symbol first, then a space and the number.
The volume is gal 29.0
